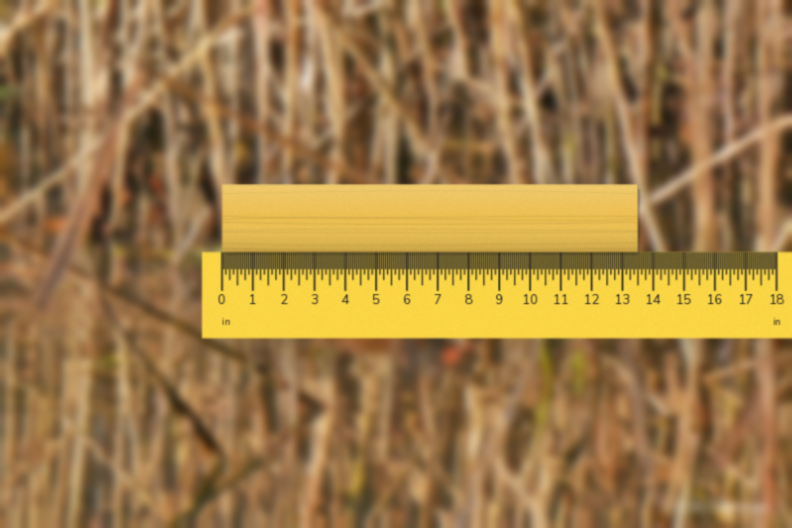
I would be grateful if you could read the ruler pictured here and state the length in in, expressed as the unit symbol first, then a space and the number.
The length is in 13.5
